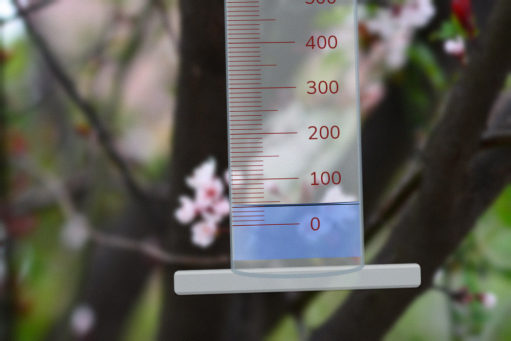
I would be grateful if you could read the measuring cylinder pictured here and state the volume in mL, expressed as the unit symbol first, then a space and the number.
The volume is mL 40
